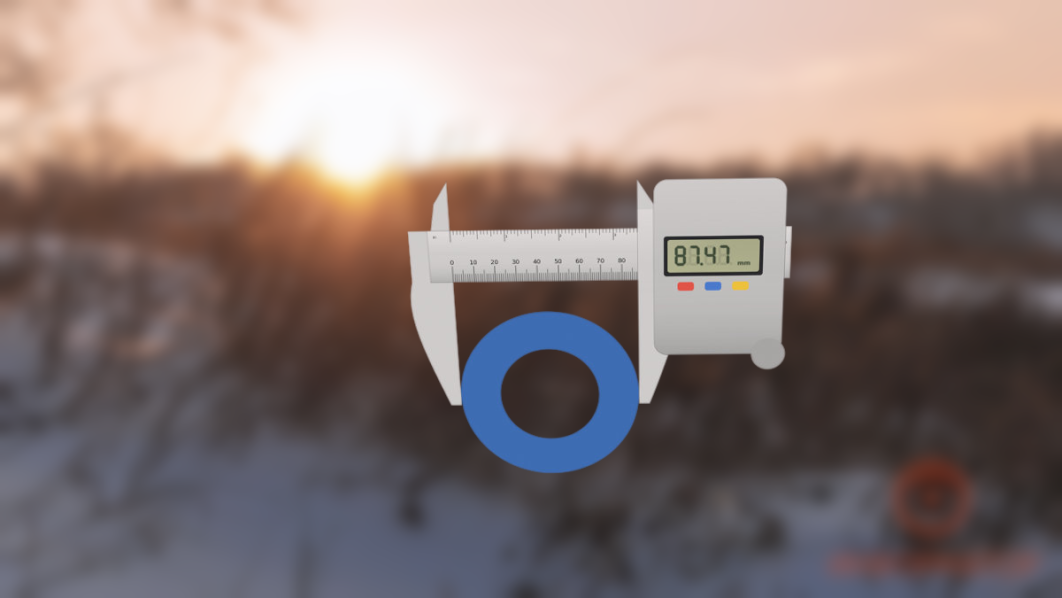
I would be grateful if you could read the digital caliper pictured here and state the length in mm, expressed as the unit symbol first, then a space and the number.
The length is mm 87.47
